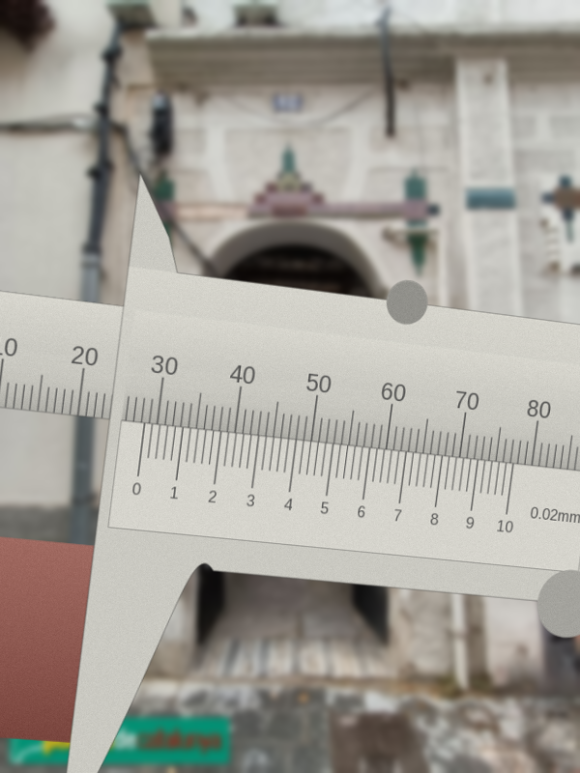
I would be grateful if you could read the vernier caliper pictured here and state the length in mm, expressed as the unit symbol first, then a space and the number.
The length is mm 28.4
